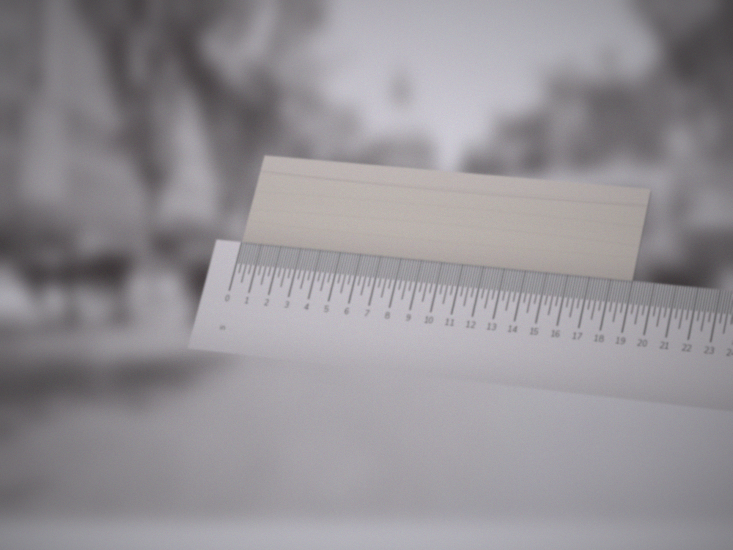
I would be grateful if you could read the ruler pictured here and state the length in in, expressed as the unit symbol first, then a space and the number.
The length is in 19
